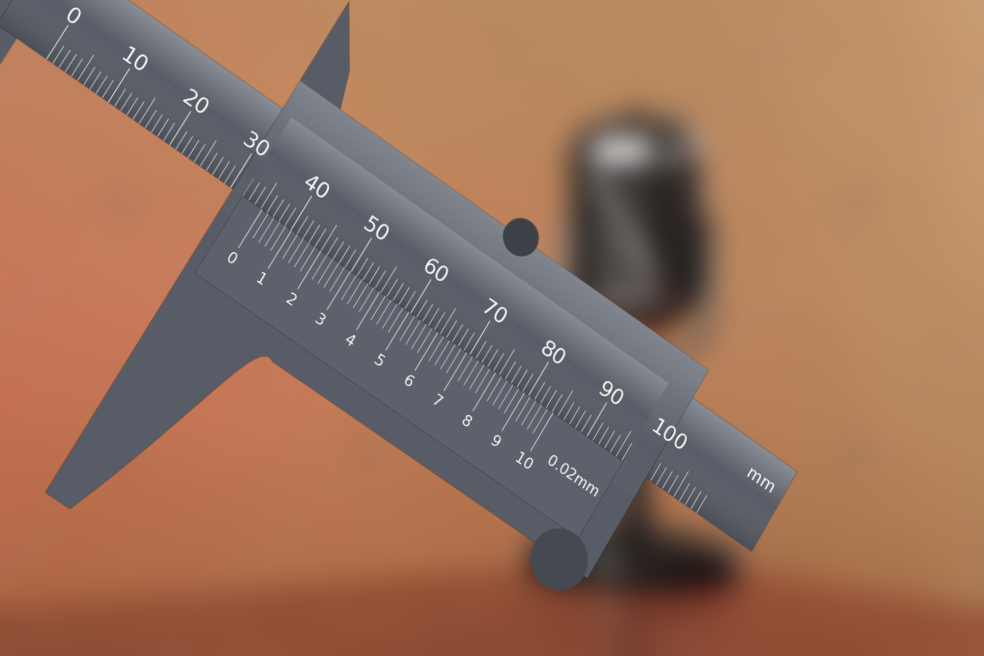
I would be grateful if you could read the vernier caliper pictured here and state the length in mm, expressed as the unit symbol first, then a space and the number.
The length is mm 35.2
